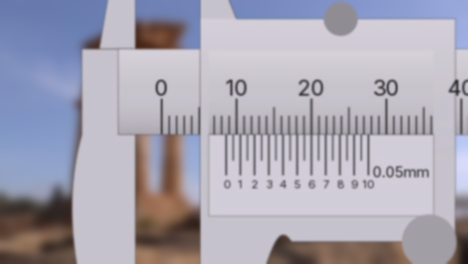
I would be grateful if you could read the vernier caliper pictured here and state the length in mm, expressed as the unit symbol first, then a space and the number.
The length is mm 8.6
